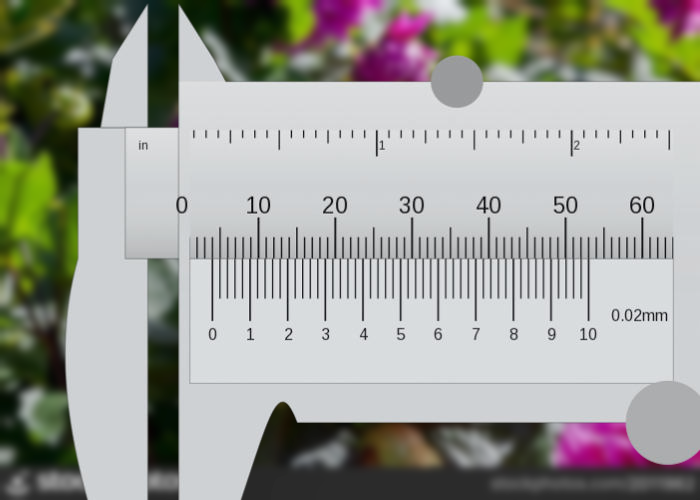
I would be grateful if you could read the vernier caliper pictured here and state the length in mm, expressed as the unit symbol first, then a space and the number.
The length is mm 4.0
